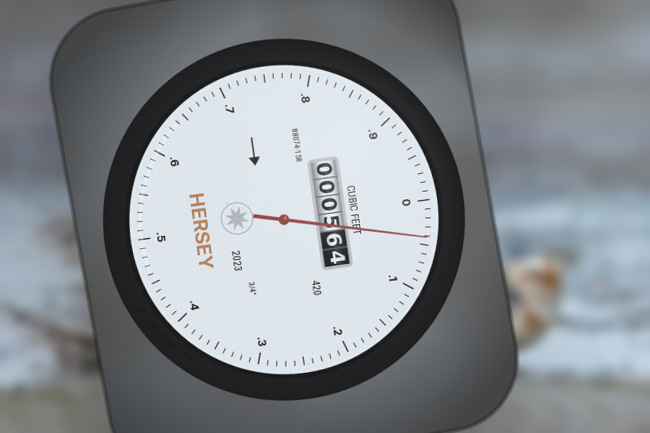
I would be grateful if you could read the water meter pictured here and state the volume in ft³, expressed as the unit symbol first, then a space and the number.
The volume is ft³ 564.04
